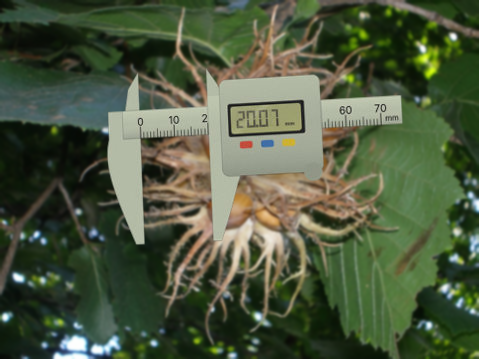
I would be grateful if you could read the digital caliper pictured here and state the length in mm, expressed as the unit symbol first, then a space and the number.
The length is mm 20.07
